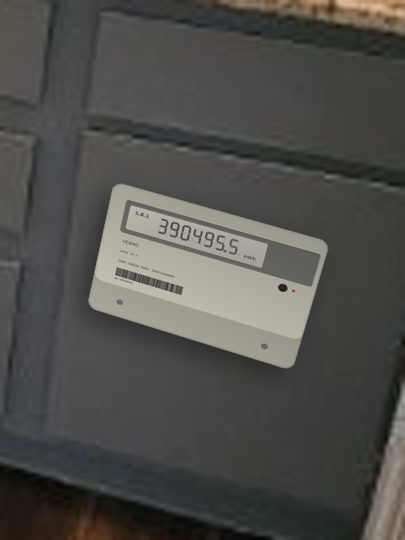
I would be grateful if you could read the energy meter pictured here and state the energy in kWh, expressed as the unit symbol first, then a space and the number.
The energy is kWh 390495.5
